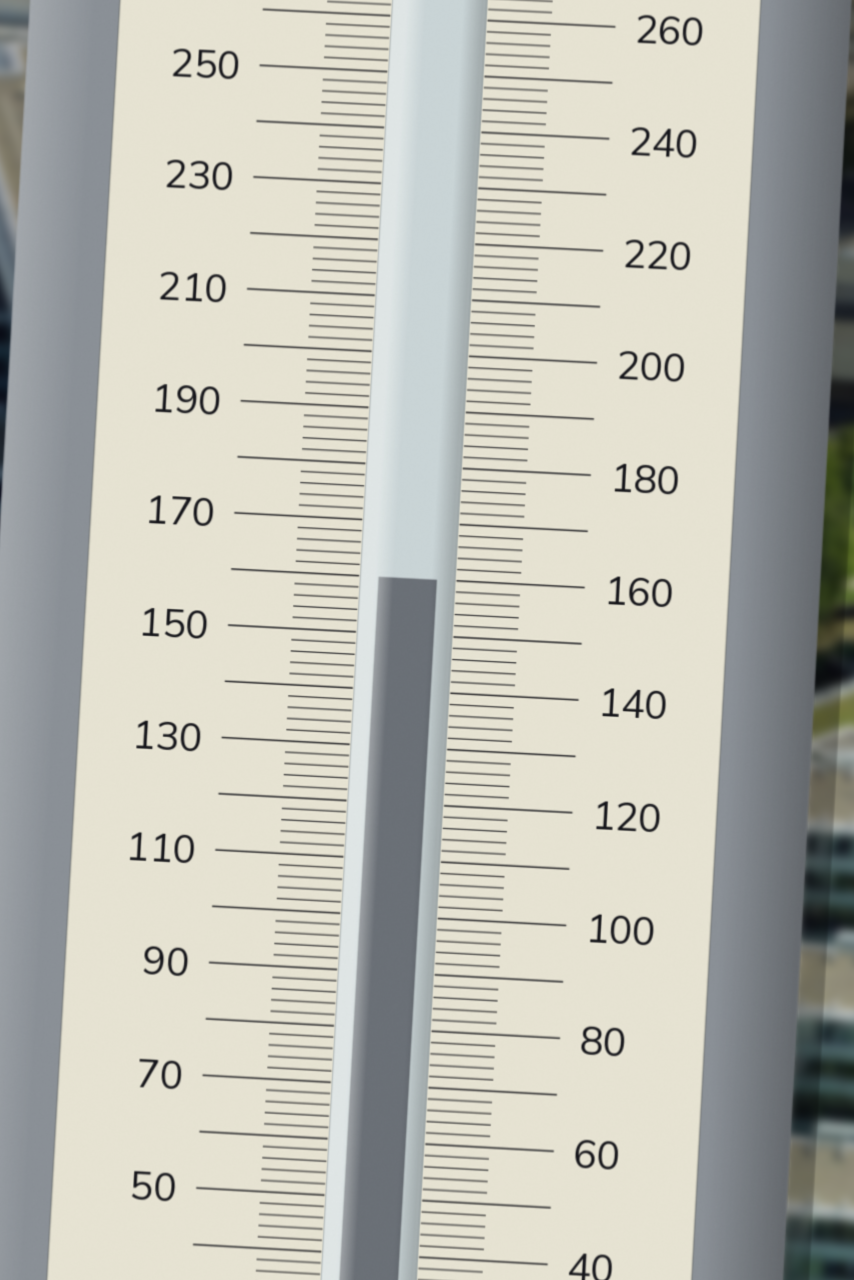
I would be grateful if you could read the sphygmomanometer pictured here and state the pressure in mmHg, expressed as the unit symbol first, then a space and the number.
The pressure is mmHg 160
